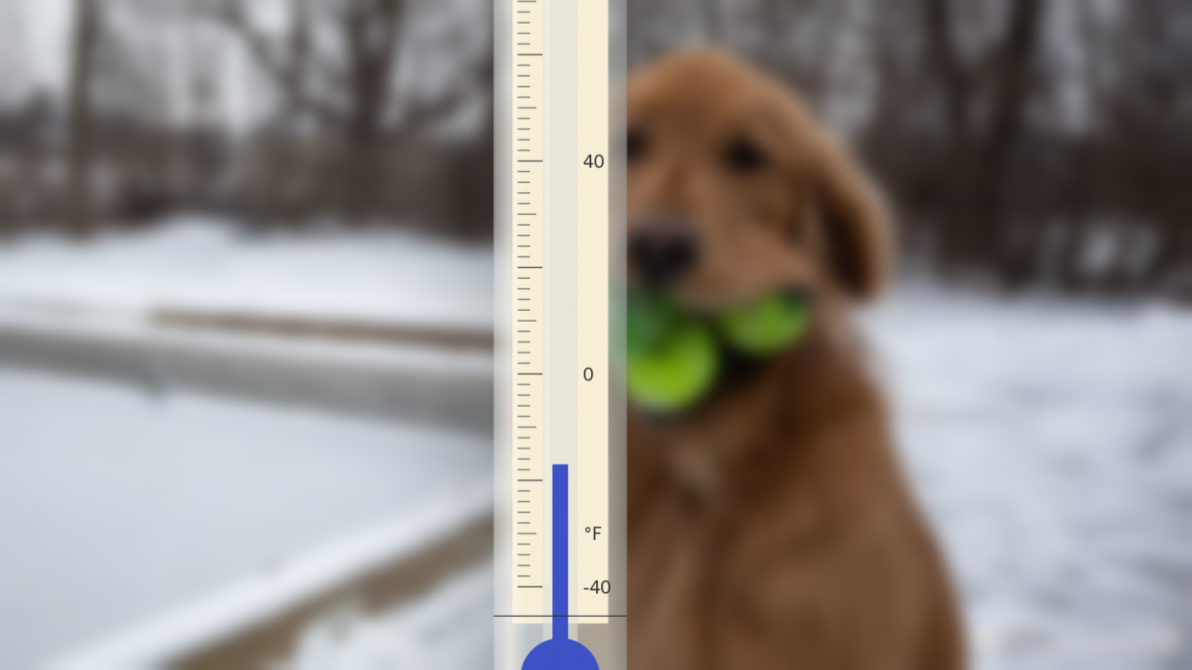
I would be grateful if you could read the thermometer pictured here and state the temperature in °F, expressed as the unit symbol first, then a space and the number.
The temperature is °F -17
